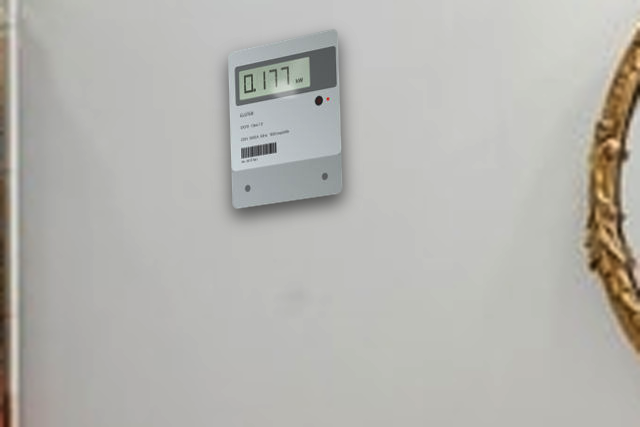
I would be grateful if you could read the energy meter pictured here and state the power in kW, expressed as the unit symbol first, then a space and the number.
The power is kW 0.177
